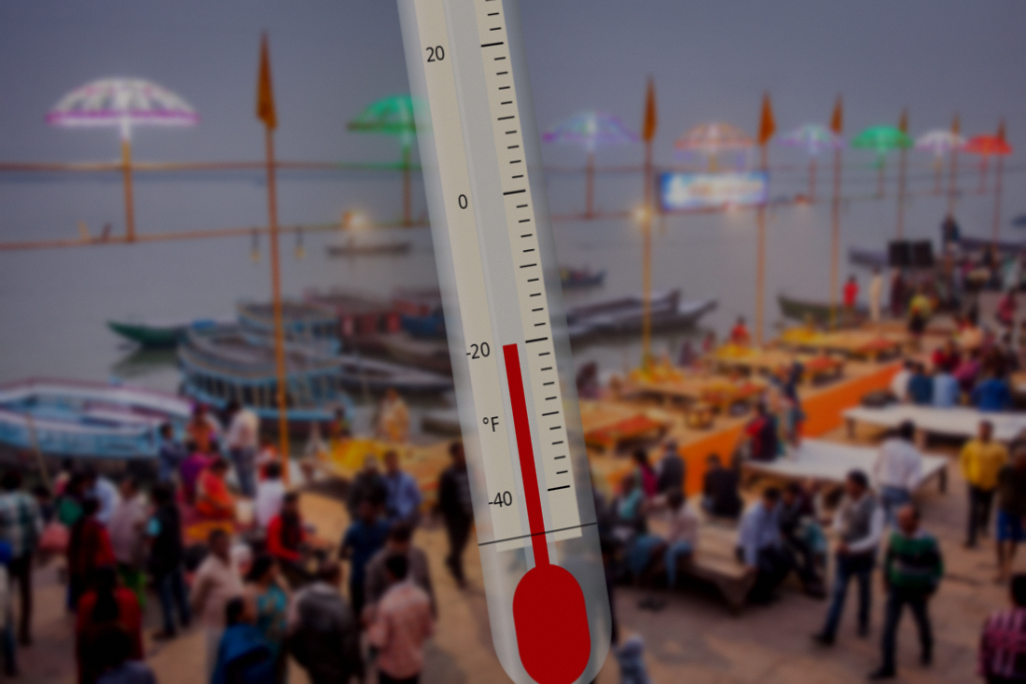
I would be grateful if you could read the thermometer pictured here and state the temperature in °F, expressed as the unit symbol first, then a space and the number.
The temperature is °F -20
